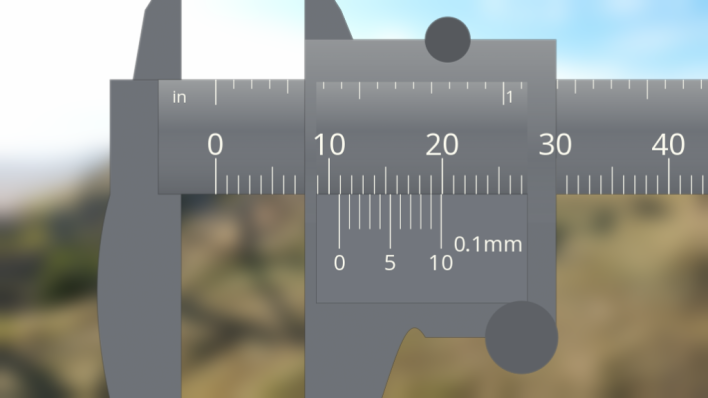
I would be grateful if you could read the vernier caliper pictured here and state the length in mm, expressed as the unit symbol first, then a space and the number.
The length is mm 10.9
